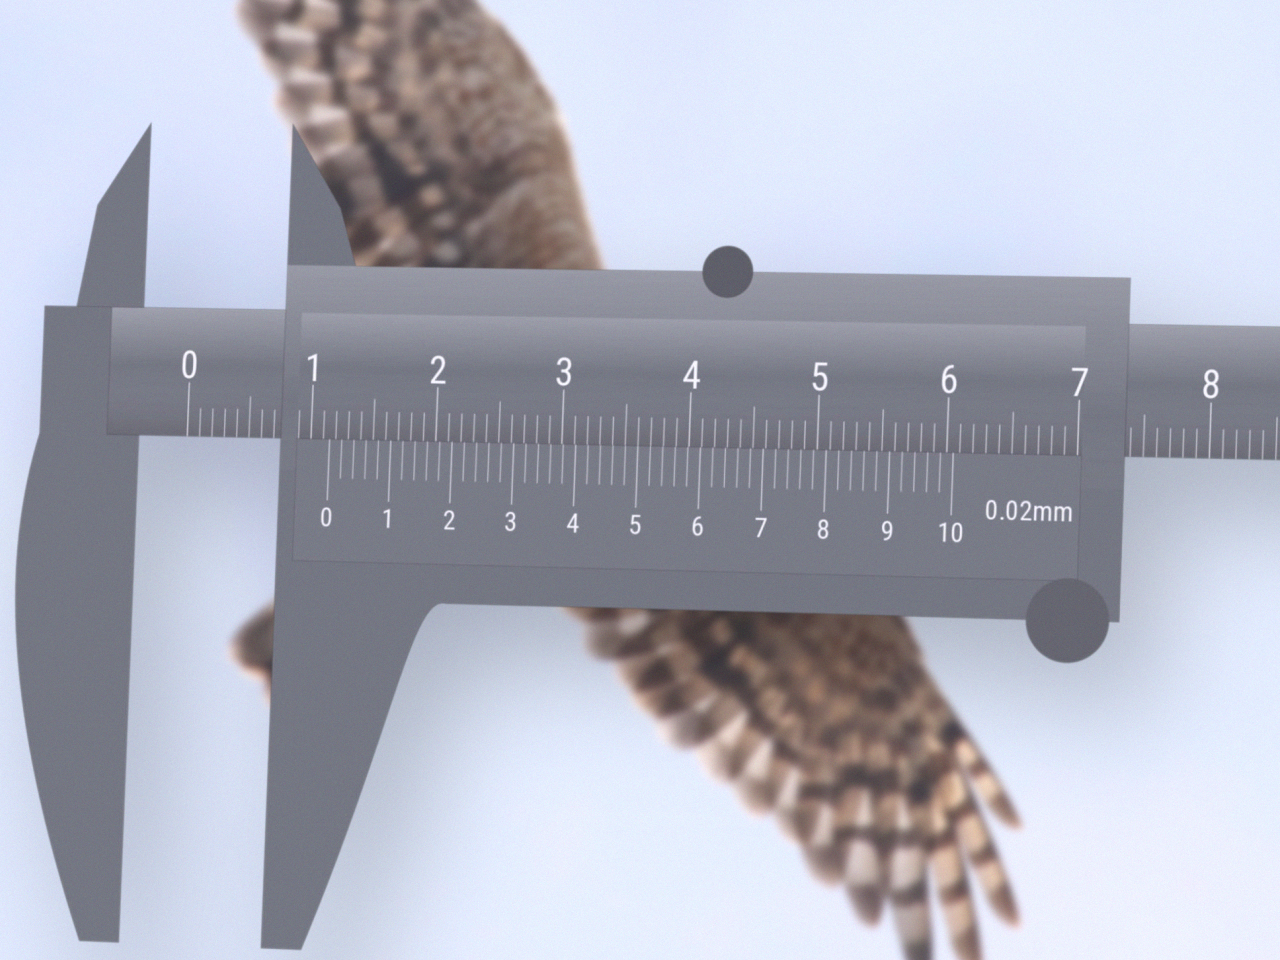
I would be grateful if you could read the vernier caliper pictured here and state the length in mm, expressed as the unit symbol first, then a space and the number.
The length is mm 11.5
